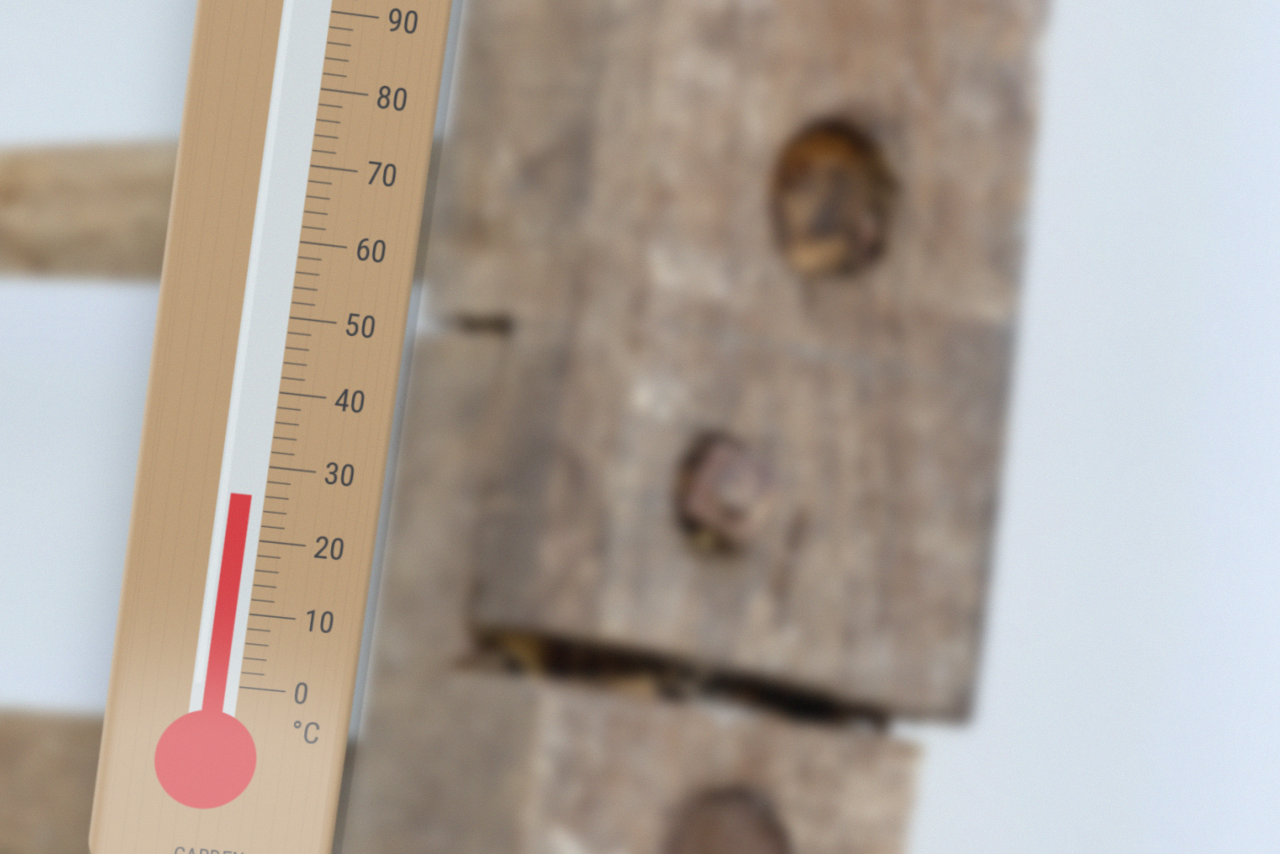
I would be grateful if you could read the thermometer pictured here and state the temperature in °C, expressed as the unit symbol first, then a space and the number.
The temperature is °C 26
